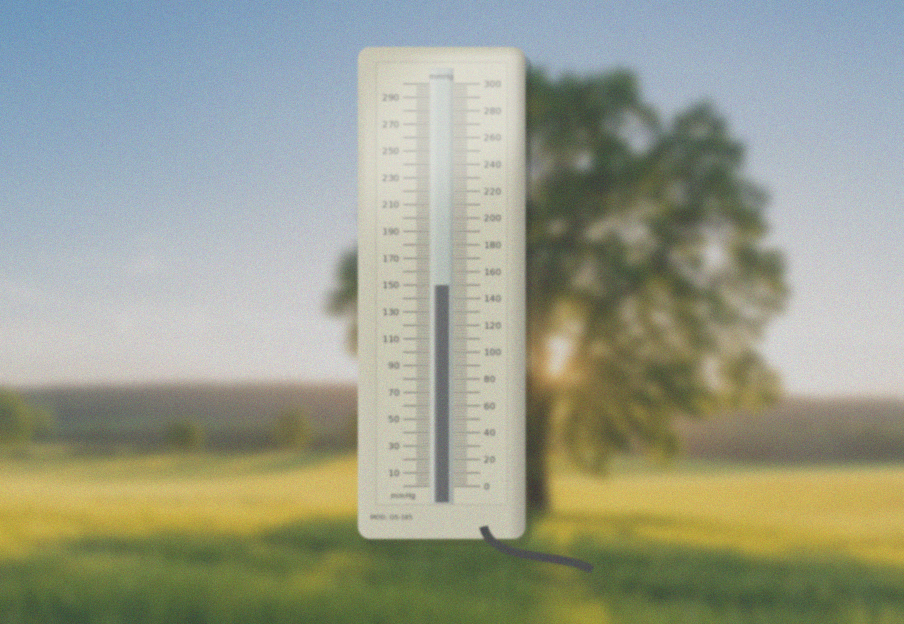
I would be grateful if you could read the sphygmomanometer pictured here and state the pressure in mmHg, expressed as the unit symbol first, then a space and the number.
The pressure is mmHg 150
